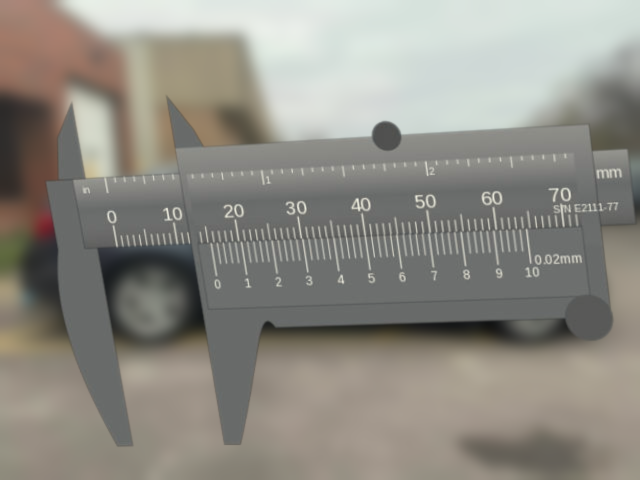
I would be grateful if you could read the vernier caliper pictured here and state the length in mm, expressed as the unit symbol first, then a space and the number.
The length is mm 15.5
